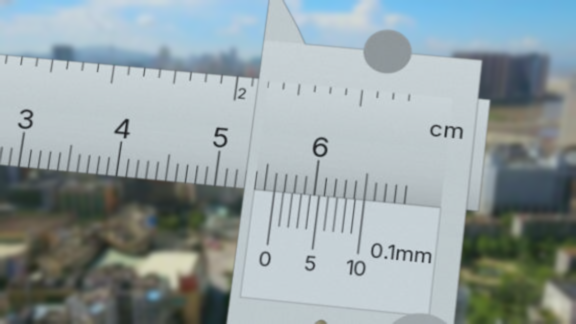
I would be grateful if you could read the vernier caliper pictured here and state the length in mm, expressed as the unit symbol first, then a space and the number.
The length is mm 56.0
